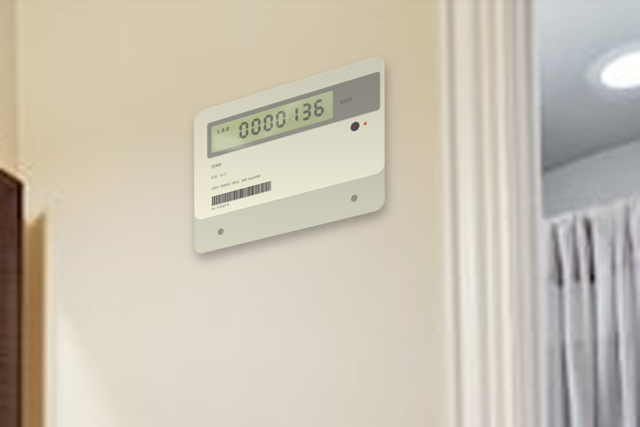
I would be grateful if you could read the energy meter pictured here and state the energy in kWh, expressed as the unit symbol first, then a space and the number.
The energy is kWh 136
